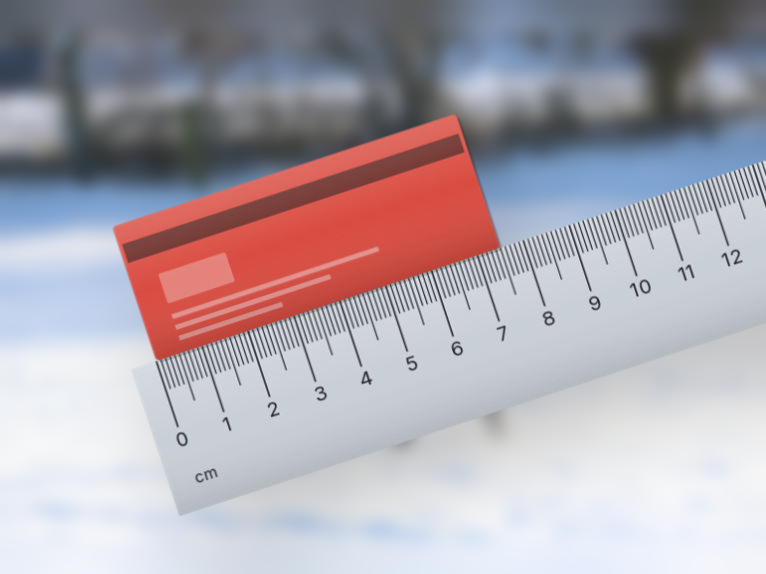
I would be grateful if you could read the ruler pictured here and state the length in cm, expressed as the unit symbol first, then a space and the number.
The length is cm 7.5
